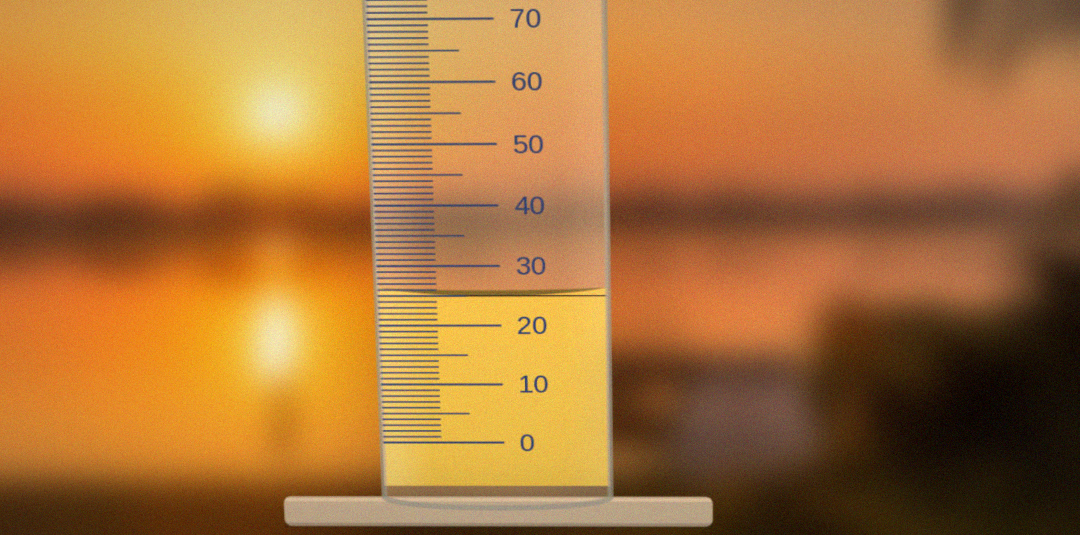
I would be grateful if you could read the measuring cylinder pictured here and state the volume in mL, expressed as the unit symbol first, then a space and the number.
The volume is mL 25
